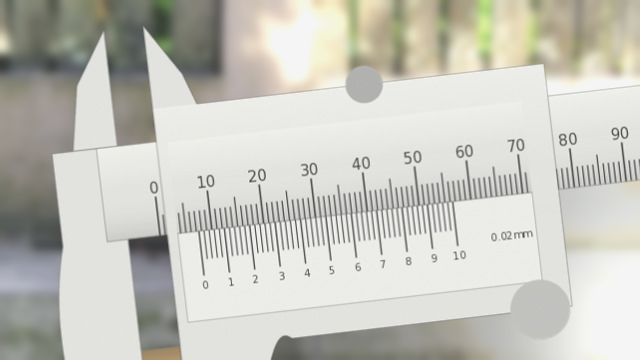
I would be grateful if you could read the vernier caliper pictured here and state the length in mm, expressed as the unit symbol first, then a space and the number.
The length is mm 7.5
